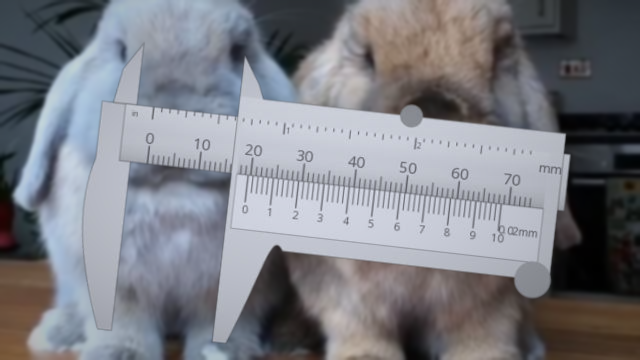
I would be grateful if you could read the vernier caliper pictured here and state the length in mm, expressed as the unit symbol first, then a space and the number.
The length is mm 19.5
